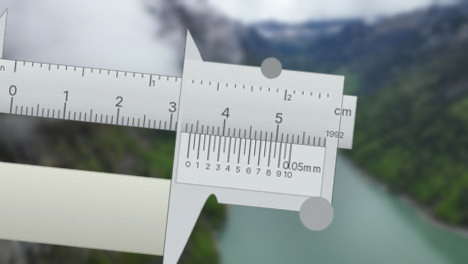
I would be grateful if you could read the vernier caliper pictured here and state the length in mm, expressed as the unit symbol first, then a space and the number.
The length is mm 33.8
